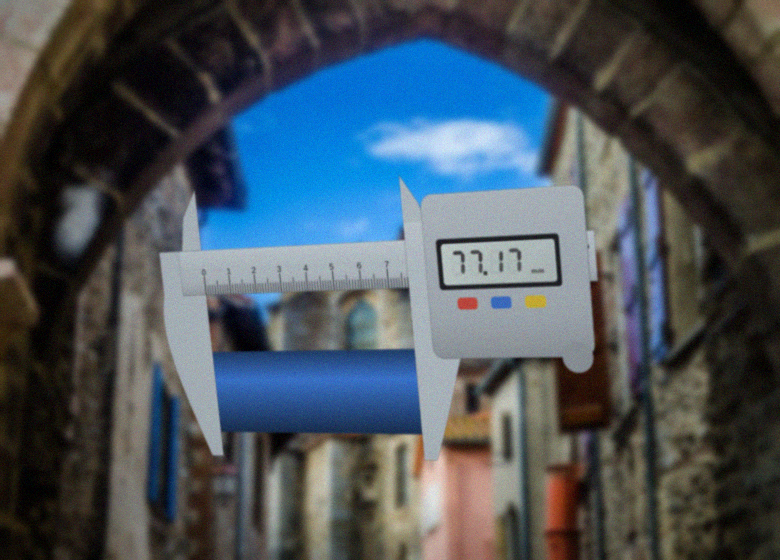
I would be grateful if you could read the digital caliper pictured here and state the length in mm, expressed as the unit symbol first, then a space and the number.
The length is mm 77.17
